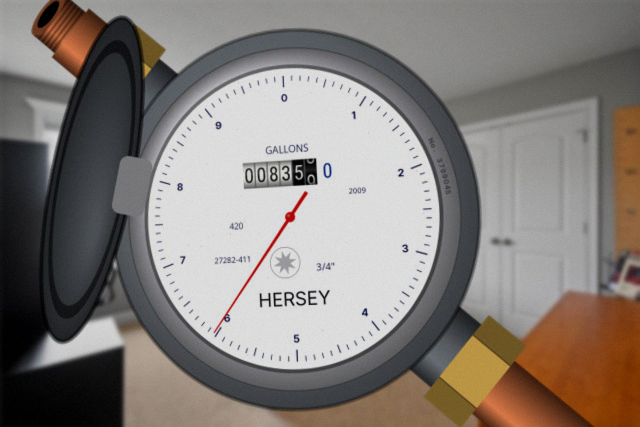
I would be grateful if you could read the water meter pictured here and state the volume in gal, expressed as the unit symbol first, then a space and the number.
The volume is gal 83586.0
